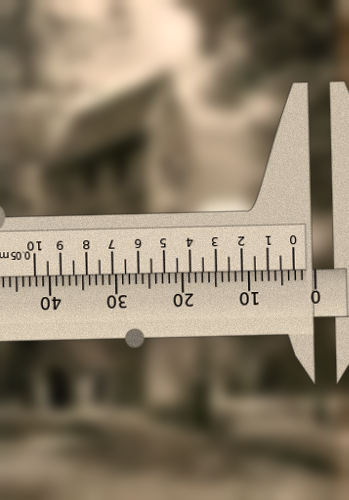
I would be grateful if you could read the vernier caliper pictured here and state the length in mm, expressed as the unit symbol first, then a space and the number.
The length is mm 3.2
